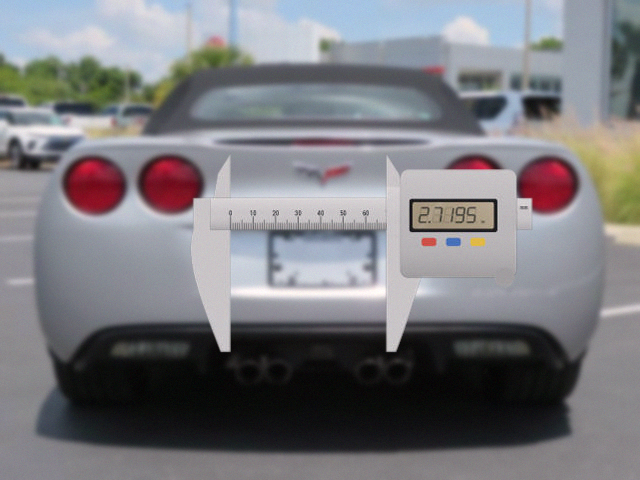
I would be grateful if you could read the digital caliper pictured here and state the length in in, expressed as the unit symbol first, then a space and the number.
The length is in 2.7195
